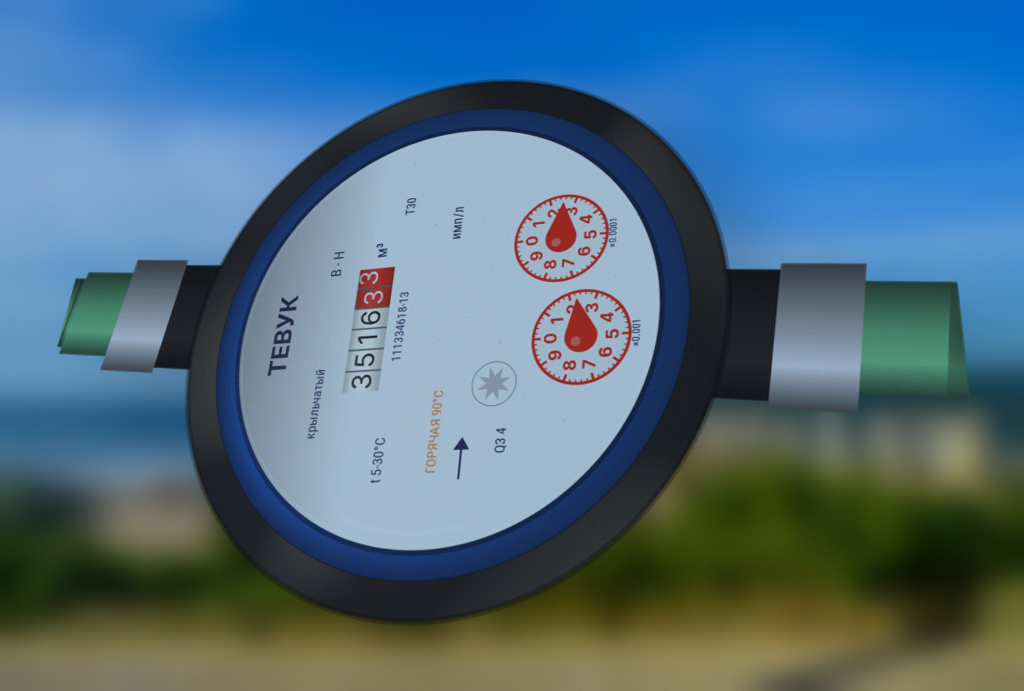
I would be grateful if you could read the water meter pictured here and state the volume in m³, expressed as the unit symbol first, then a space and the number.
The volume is m³ 3516.3322
